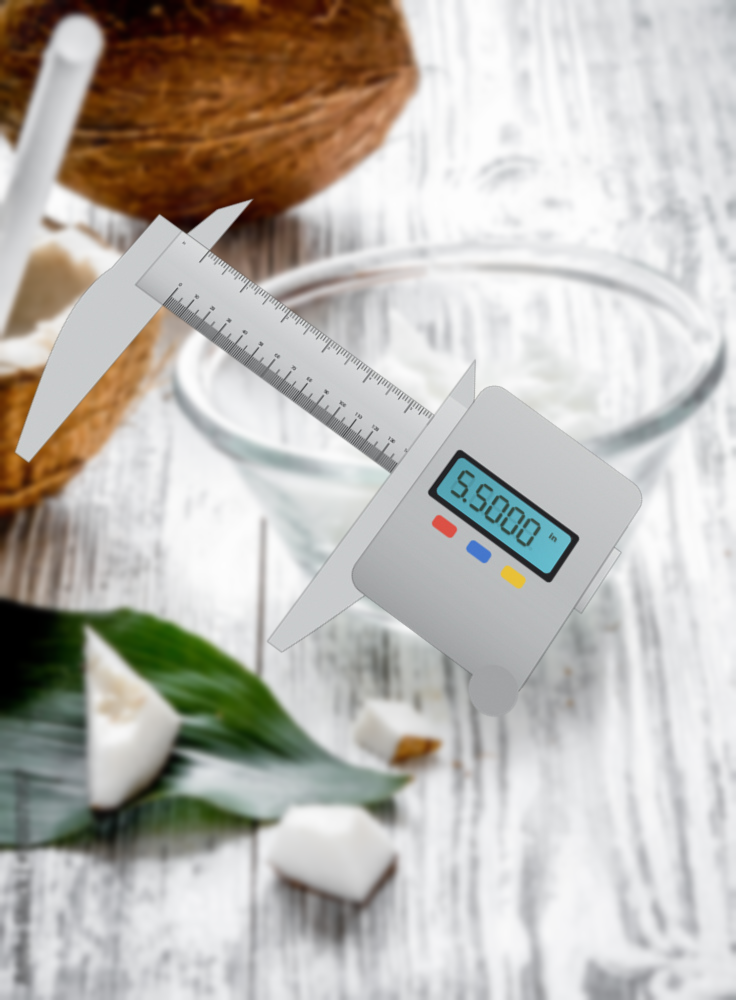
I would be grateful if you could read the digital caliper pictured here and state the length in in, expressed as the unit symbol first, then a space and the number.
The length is in 5.5000
